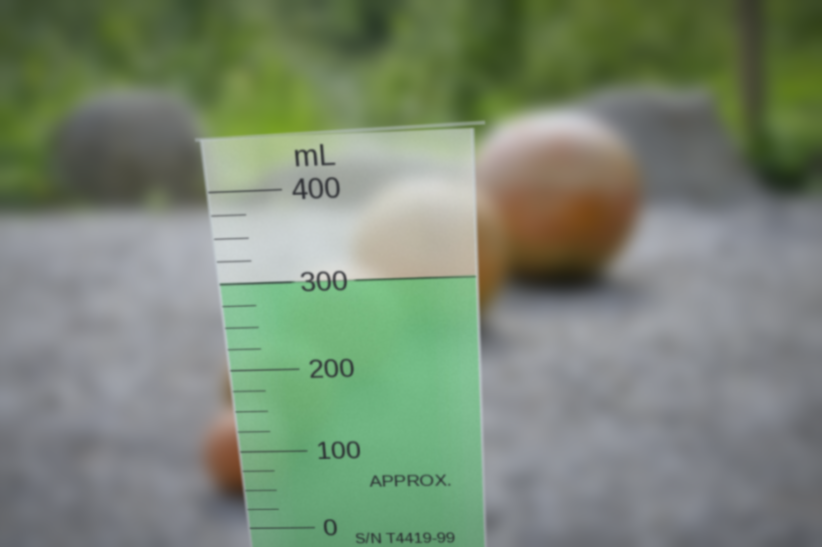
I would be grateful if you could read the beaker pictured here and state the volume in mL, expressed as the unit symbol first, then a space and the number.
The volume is mL 300
